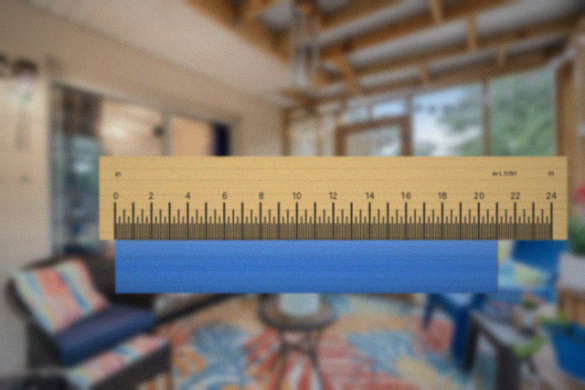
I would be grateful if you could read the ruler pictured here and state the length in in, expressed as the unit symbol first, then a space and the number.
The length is in 21
